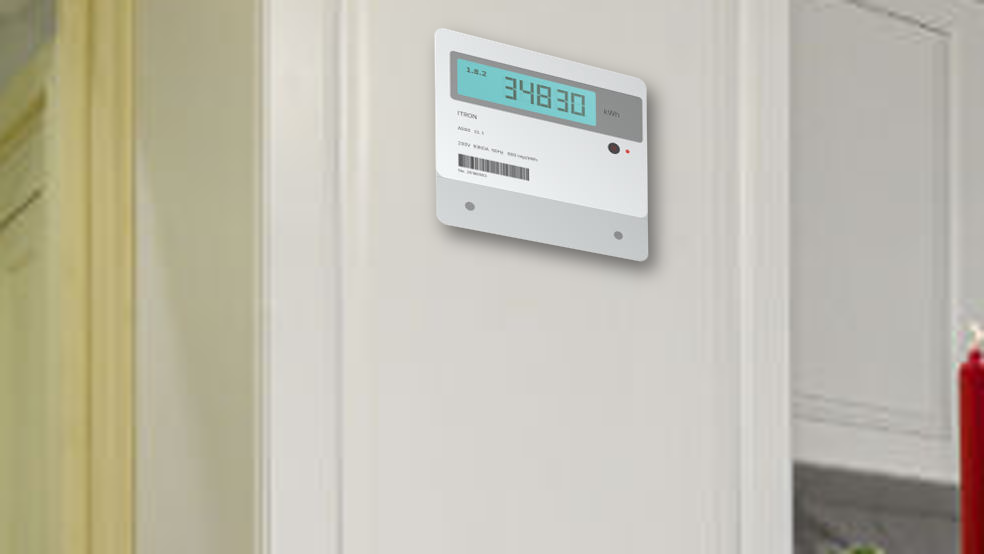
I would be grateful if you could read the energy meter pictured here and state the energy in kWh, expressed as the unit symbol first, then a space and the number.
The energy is kWh 34830
